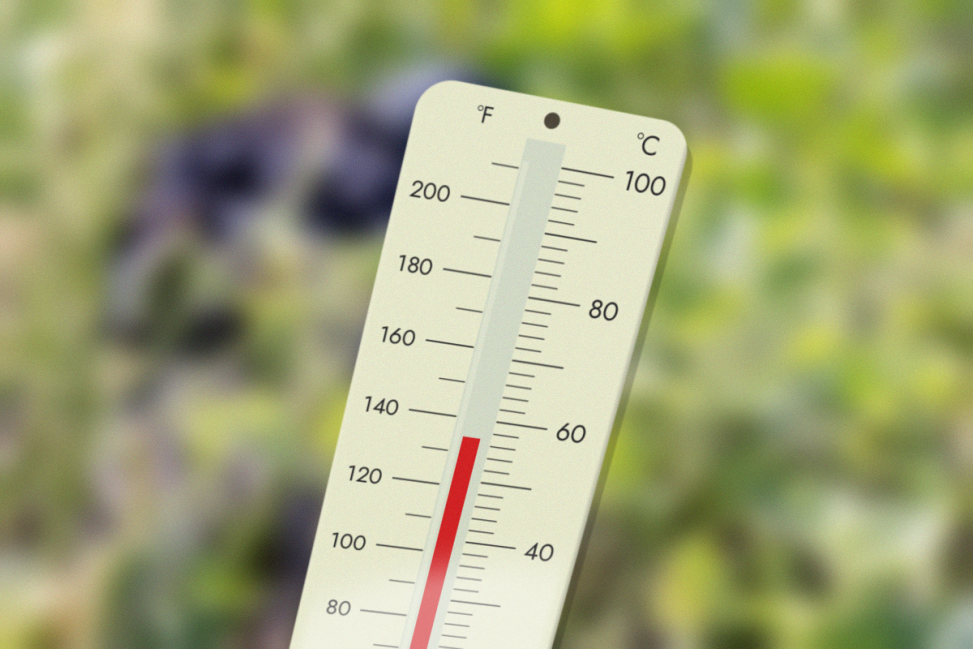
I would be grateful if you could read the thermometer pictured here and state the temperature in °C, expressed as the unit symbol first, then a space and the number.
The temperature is °C 57
